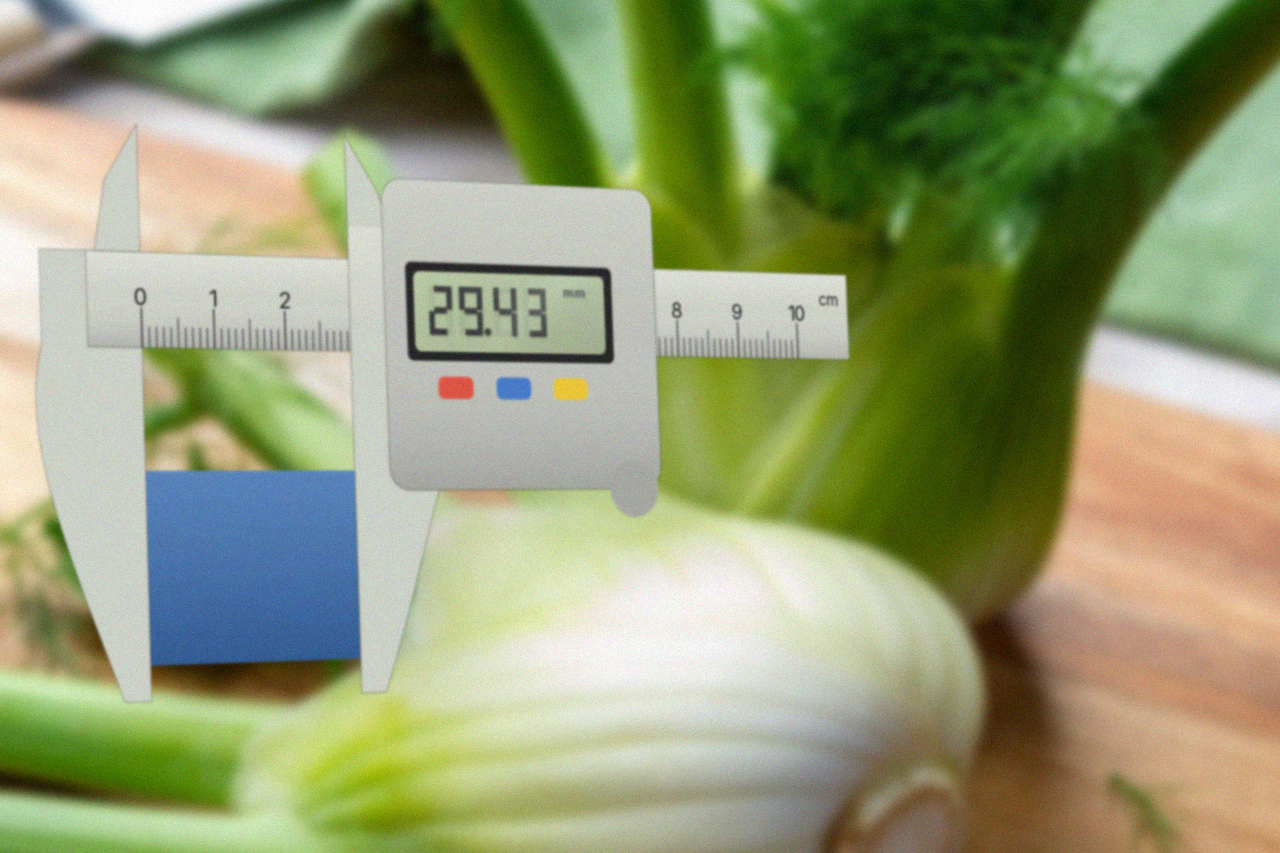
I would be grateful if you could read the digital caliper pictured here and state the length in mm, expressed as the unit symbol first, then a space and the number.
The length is mm 29.43
